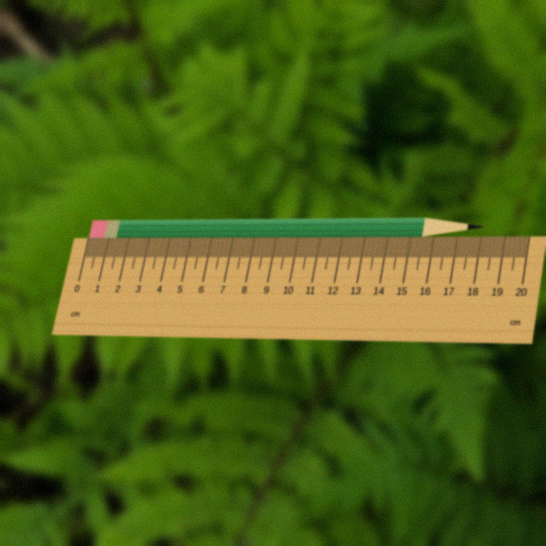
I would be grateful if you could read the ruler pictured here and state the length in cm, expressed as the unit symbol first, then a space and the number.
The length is cm 18
